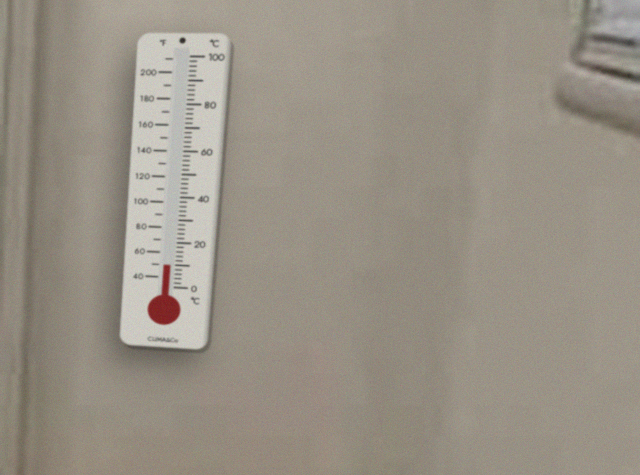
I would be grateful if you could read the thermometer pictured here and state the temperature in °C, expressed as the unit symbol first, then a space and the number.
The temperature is °C 10
